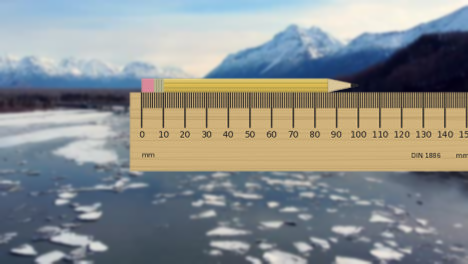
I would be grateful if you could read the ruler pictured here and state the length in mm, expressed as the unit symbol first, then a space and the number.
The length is mm 100
